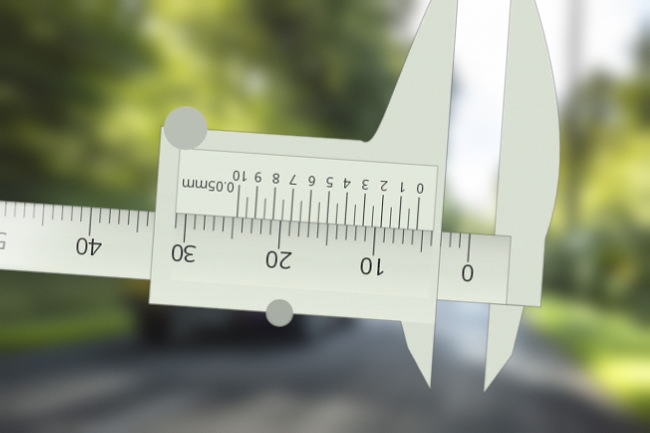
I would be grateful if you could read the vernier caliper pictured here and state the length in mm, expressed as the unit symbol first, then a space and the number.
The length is mm 5.6
